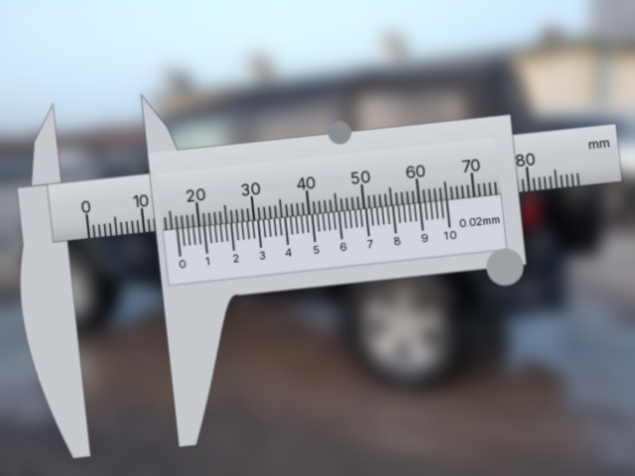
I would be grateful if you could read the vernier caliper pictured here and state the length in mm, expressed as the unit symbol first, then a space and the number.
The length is mm 16.0
